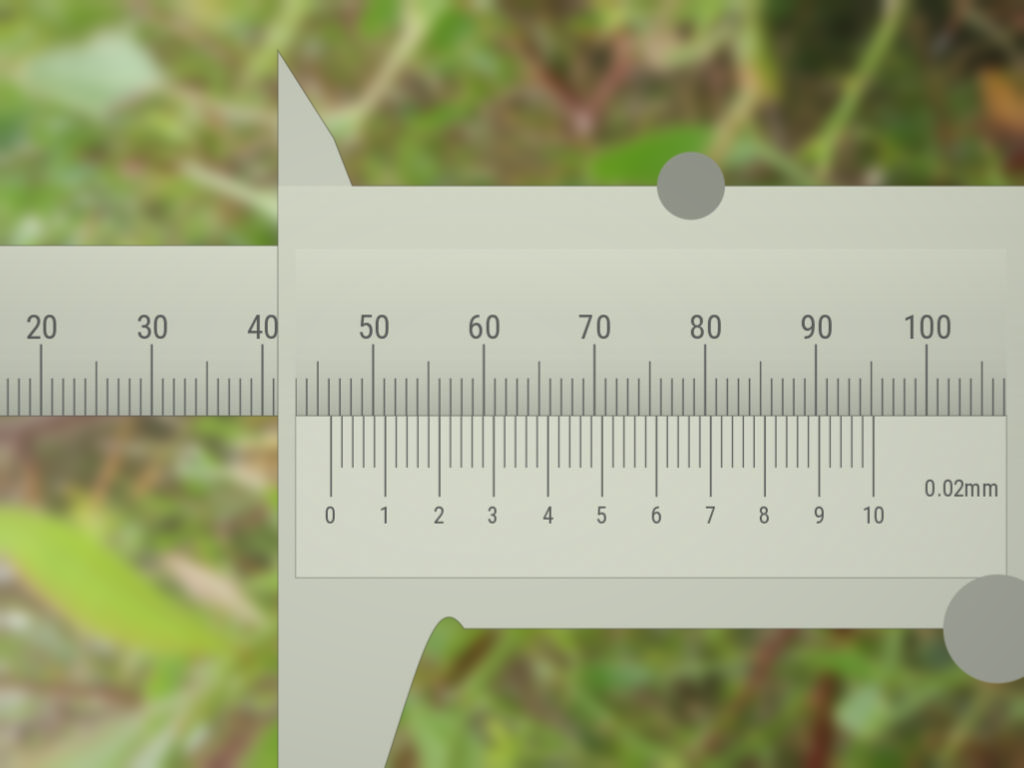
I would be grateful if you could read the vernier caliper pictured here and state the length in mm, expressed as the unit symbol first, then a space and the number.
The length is mm 46.2
